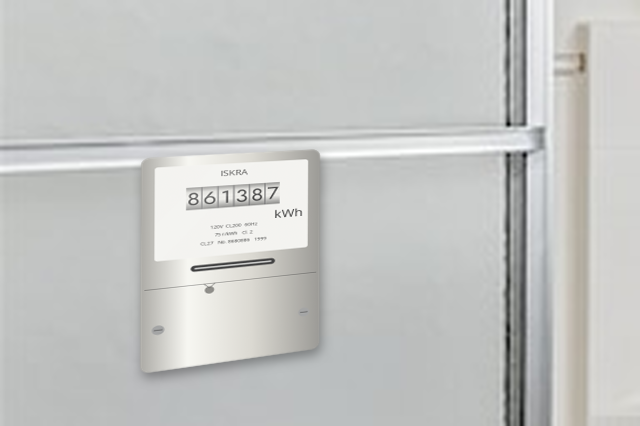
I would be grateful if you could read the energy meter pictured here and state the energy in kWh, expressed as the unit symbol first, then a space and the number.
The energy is kWh 861387
